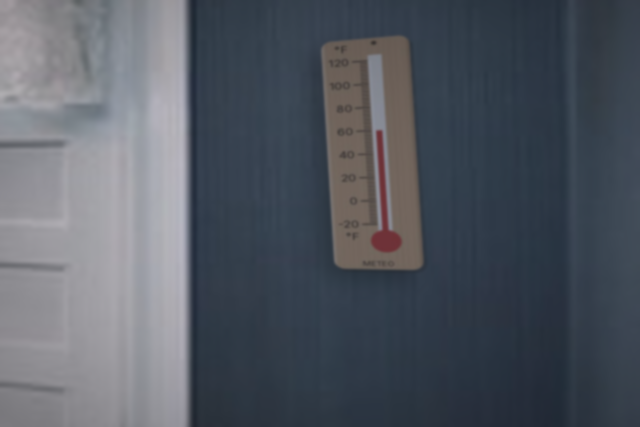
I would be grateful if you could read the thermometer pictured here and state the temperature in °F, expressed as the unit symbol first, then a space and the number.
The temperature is °F 60
